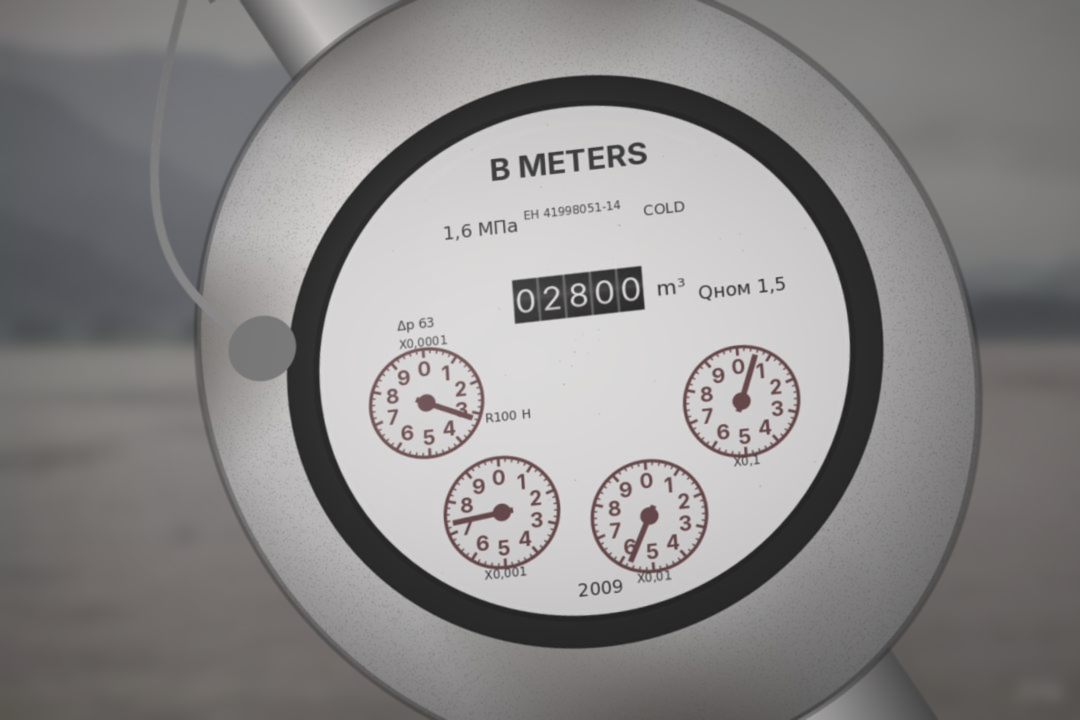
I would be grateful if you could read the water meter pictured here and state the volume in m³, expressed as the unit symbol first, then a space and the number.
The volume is m³ 2800.0573
